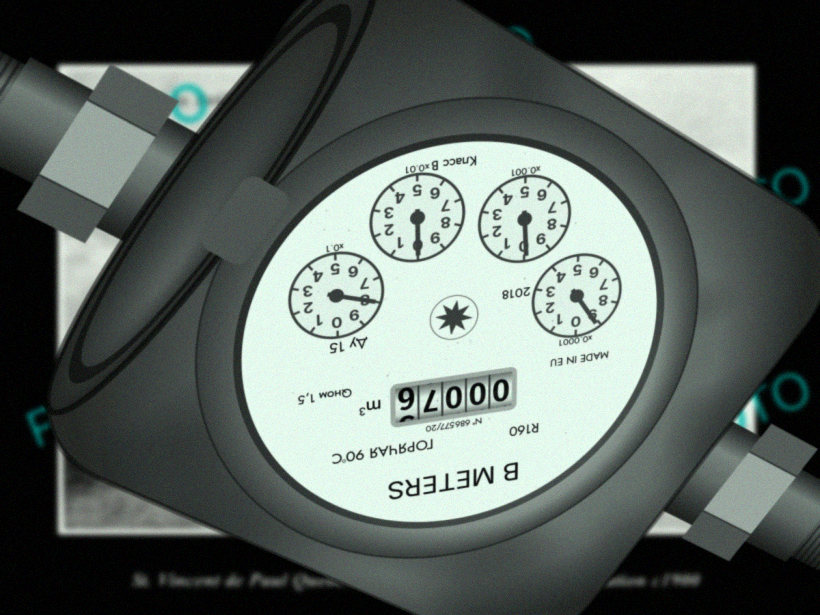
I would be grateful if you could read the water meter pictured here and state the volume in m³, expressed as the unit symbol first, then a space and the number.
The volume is m³ 75.7999
